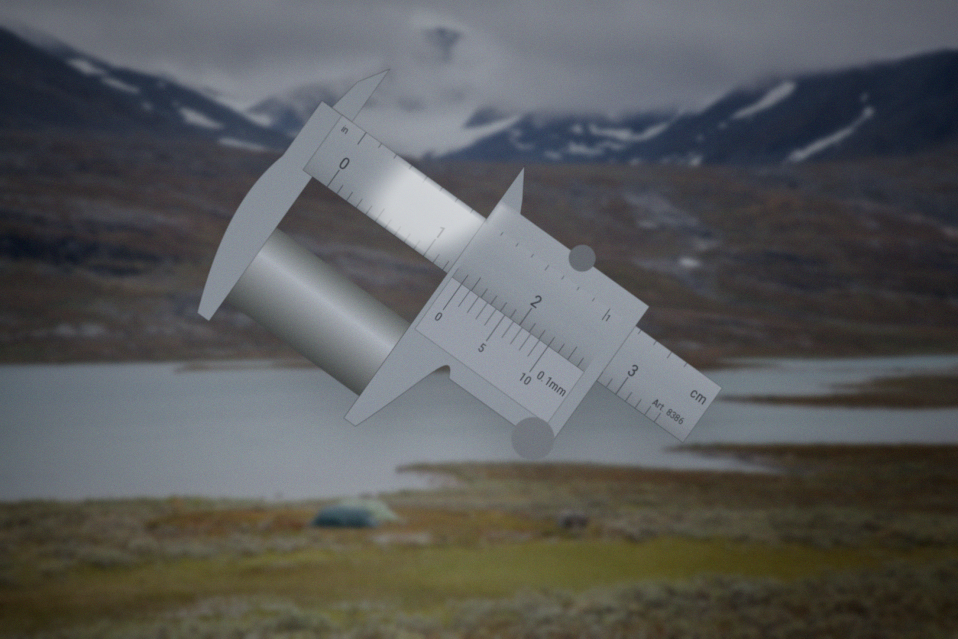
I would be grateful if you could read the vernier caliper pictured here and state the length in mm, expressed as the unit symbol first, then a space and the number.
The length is mm 14.0
